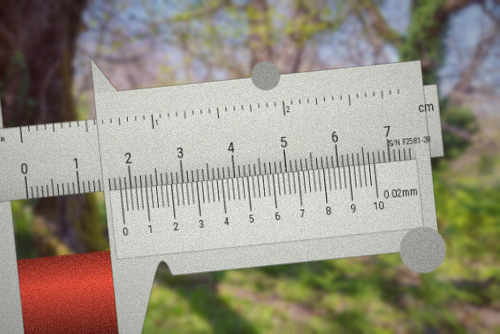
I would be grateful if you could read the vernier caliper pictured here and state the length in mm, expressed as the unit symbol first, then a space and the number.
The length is mm 18.0
